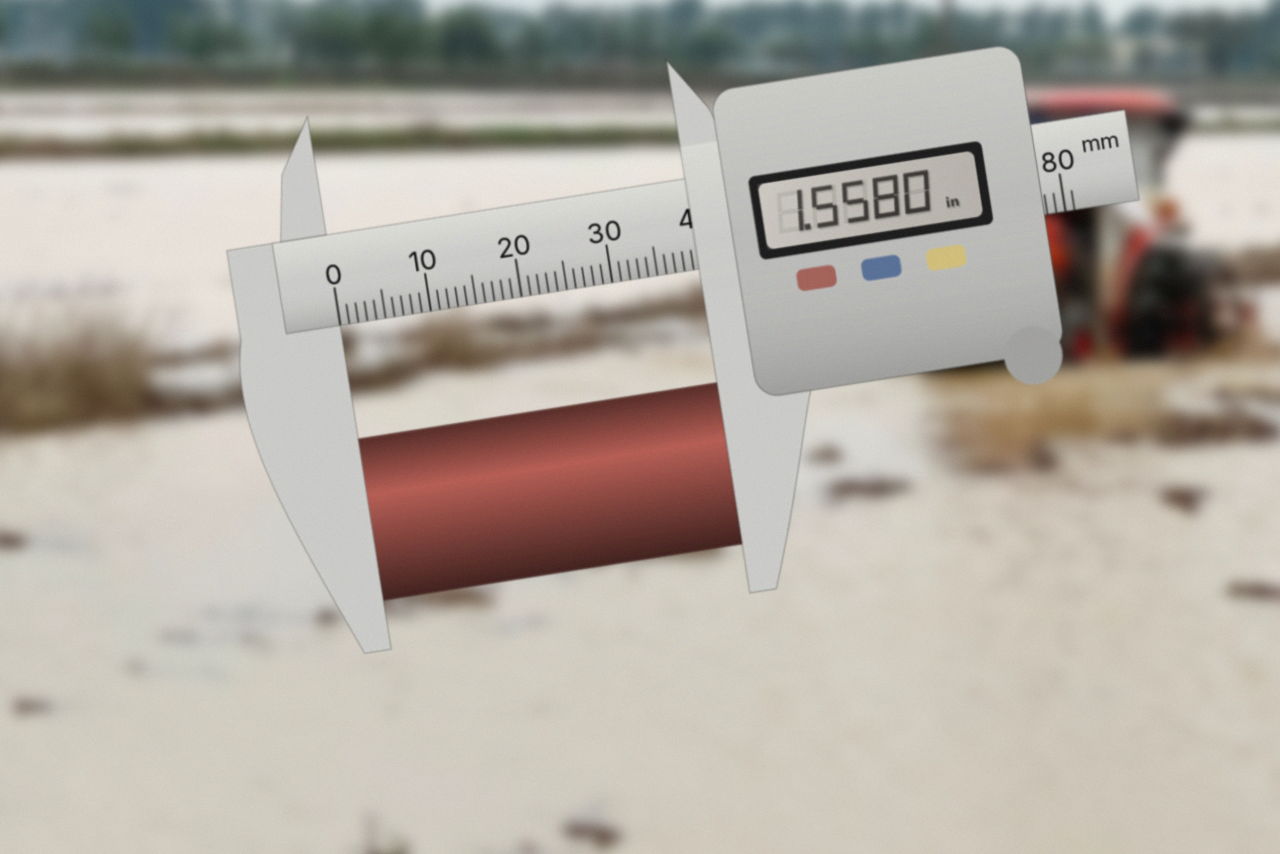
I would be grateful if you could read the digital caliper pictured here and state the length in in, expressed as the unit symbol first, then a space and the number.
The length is in 1.5580
